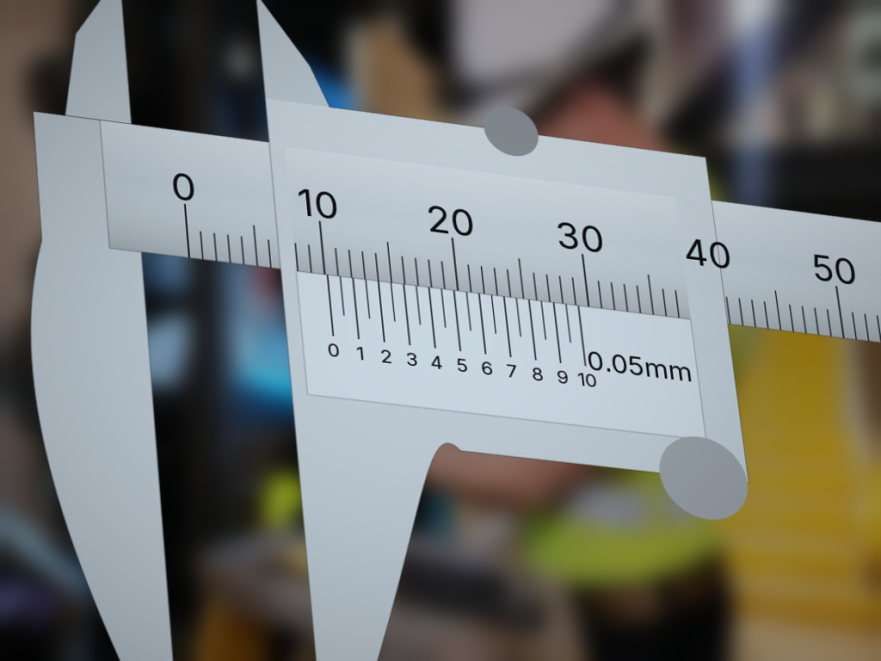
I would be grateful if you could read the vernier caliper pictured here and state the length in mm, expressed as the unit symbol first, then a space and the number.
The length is mm 10.2
